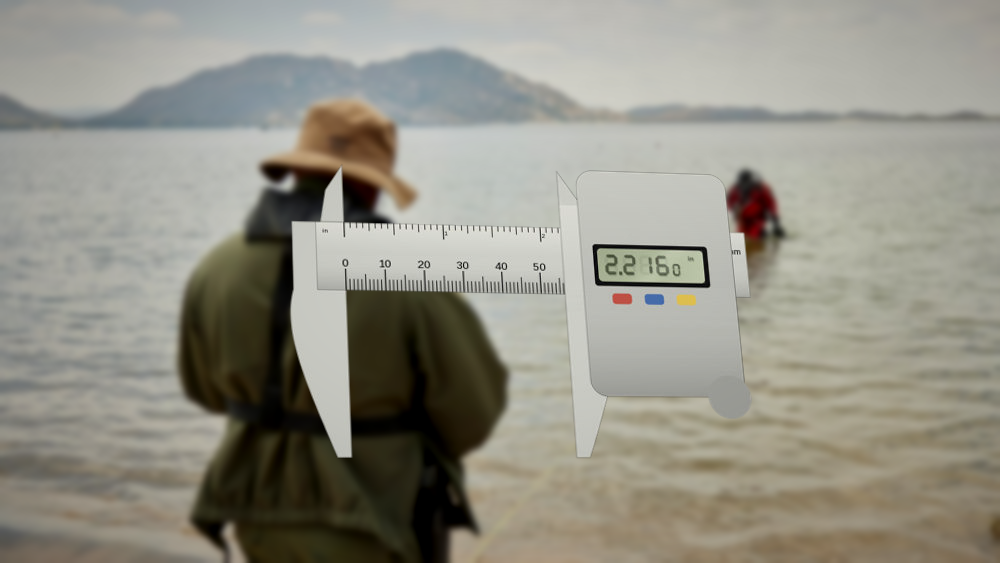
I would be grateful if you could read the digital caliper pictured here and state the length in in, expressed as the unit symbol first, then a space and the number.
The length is in 2.2160
